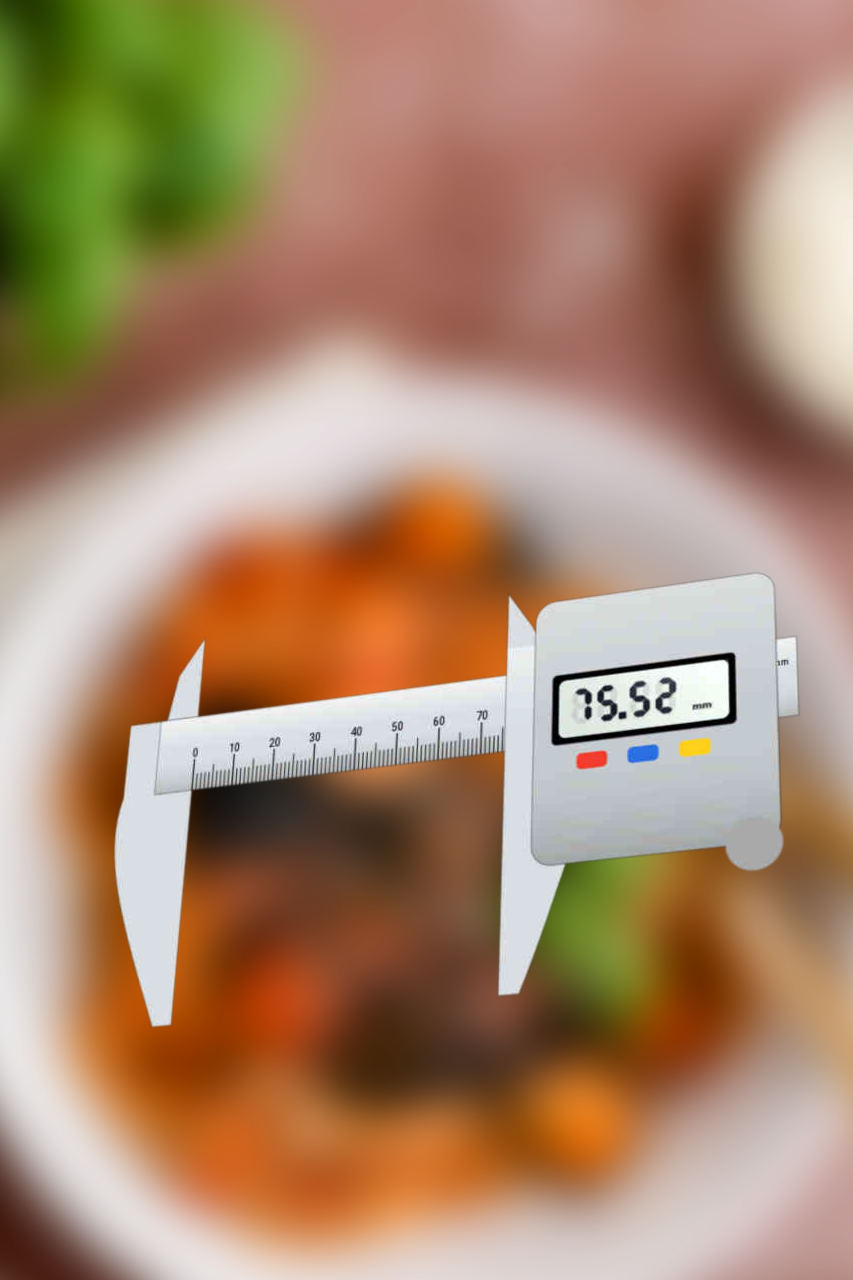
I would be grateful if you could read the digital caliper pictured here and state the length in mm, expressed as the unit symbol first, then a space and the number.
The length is mm 75.52
